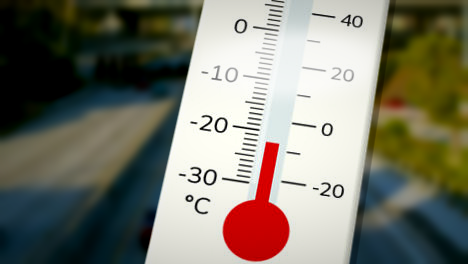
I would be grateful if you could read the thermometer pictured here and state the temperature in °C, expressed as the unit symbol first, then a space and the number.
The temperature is °C -22
